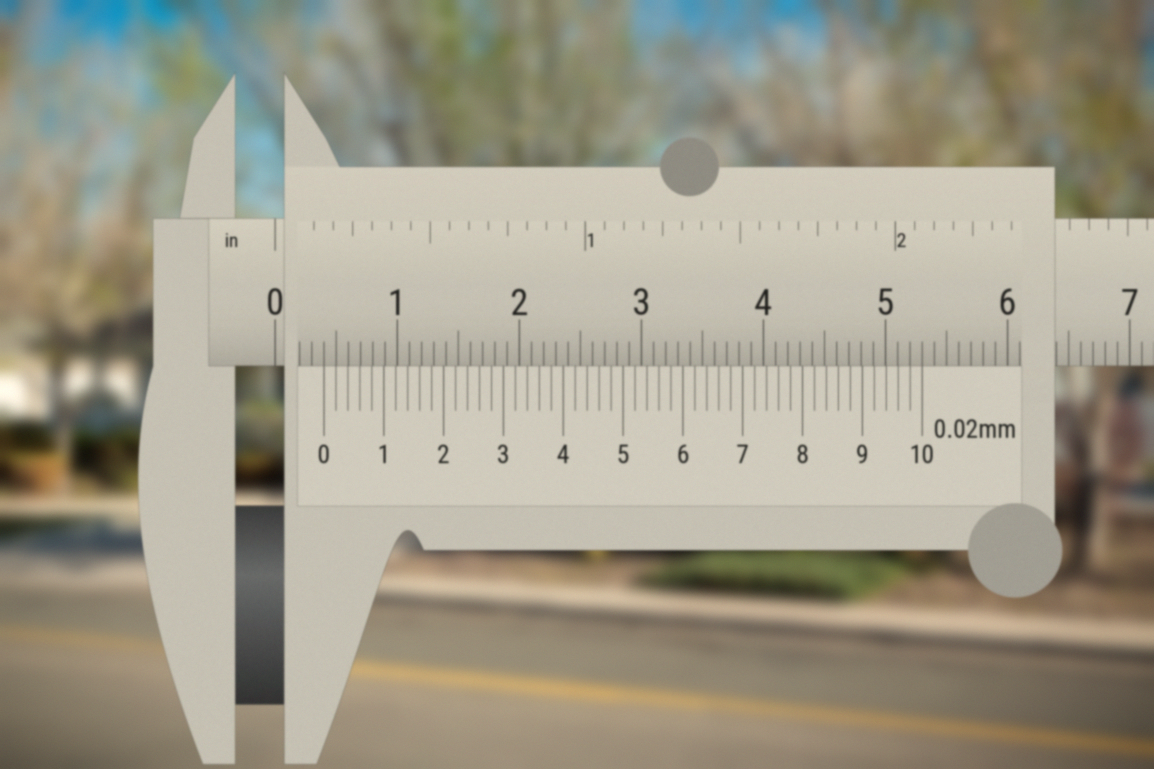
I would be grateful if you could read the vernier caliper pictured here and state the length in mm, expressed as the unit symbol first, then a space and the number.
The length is mm 4.0
